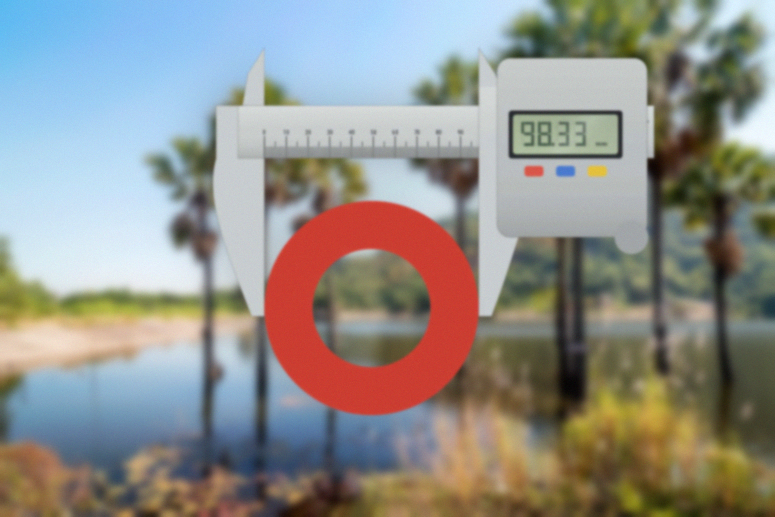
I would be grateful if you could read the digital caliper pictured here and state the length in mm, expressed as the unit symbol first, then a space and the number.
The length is mm 98.33
